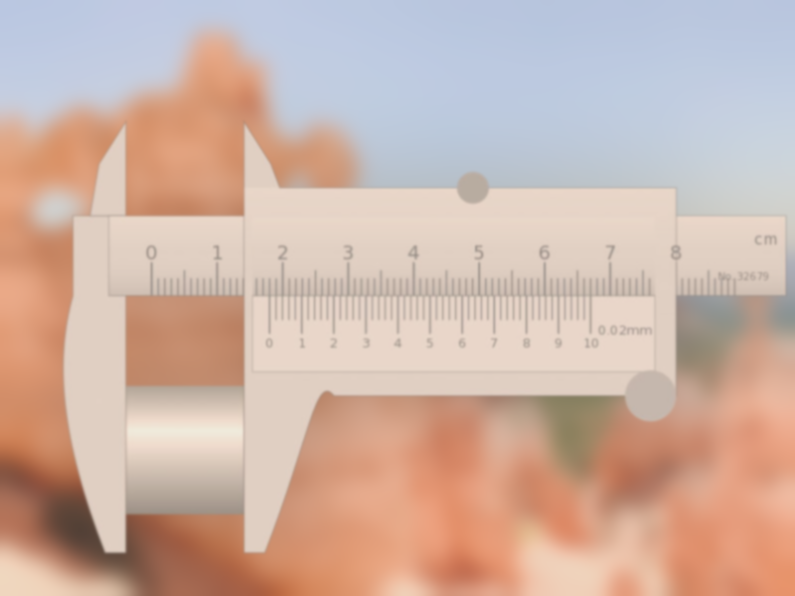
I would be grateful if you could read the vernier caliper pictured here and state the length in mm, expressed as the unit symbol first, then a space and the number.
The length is mm 18.0
